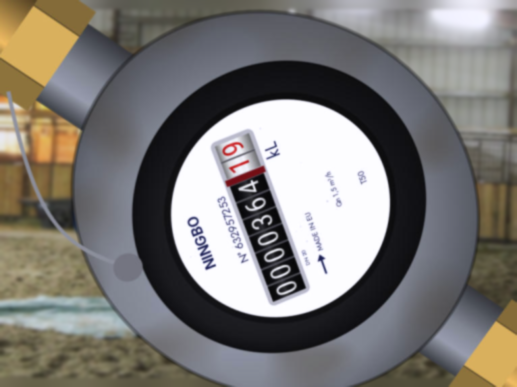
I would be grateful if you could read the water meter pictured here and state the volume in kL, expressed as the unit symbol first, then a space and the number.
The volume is kL 364.19
